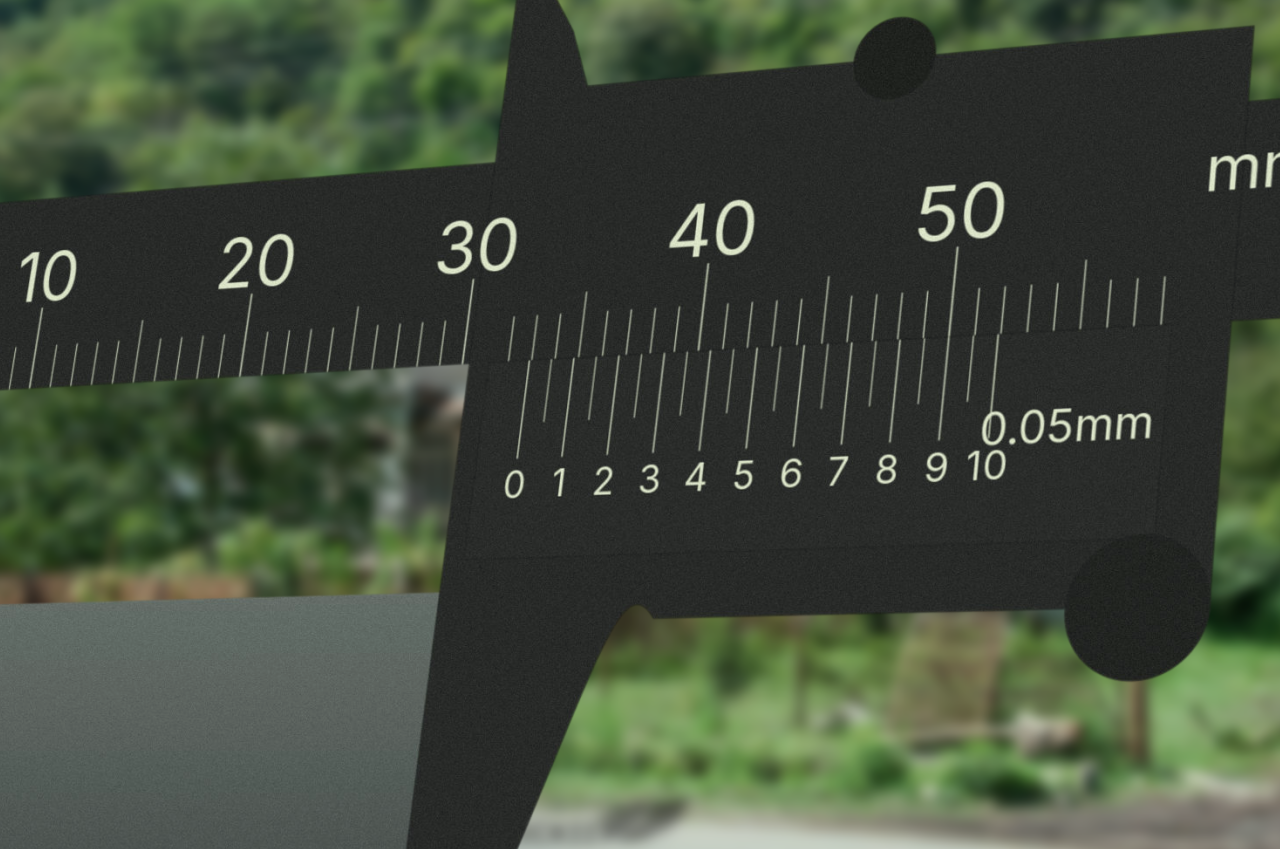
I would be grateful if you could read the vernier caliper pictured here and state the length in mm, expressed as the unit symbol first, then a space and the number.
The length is mm 32.9
